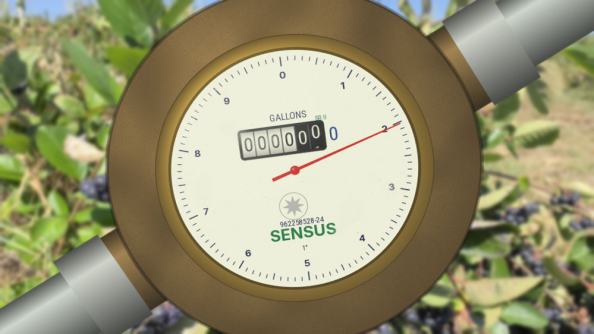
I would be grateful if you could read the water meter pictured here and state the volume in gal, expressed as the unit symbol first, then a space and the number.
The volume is gal 2.0
